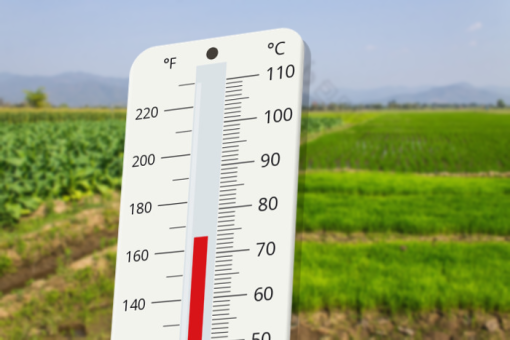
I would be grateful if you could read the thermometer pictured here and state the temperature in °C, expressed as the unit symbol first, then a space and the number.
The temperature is °C 74
